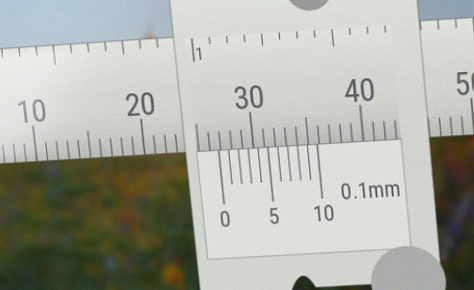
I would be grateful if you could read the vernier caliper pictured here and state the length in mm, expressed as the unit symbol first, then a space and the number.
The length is mm 26.8
